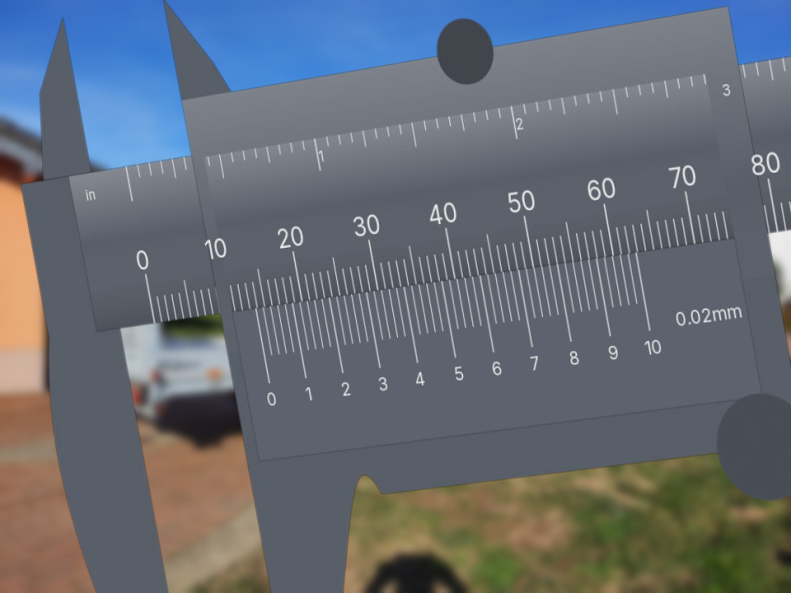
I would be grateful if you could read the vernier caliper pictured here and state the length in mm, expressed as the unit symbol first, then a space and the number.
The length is mm 13.8
